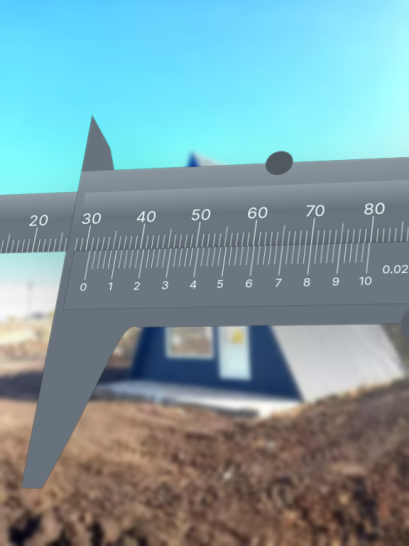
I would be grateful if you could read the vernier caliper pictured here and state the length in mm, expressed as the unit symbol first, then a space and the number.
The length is mm 30.8
